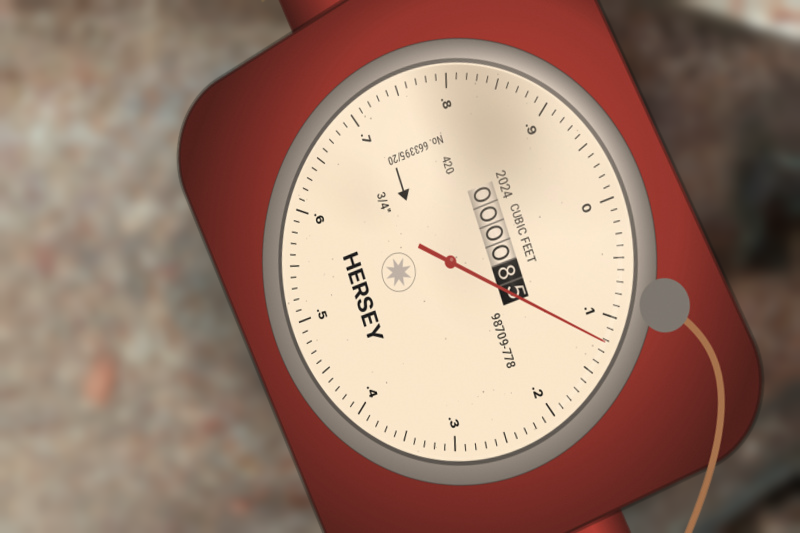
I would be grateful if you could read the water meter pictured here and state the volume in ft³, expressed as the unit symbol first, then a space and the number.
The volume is ft³ 85.12
